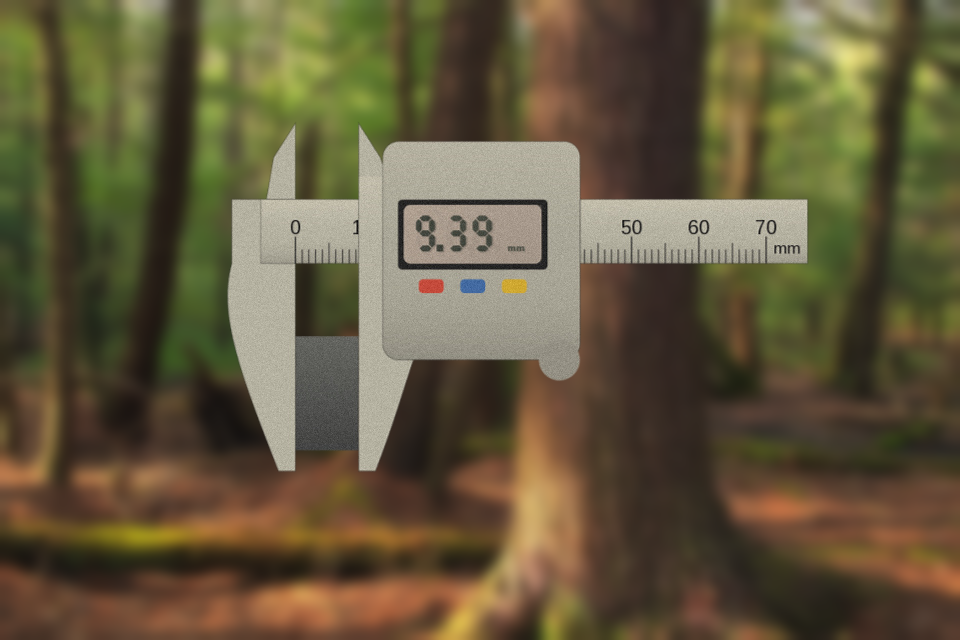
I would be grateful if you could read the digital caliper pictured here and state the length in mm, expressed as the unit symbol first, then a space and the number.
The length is mm 9.39
